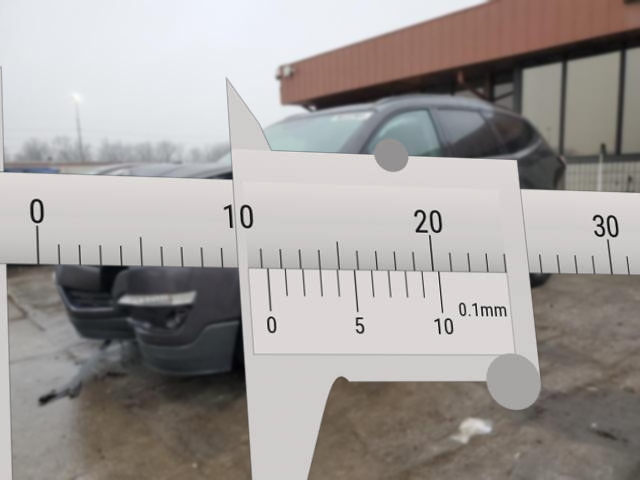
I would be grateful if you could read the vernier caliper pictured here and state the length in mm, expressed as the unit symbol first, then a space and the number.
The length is mm 11.3
